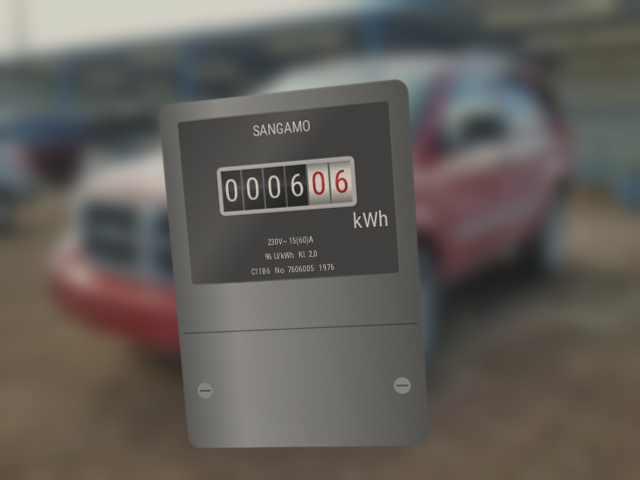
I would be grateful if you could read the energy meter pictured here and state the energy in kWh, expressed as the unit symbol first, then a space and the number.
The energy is kWh 6.06
